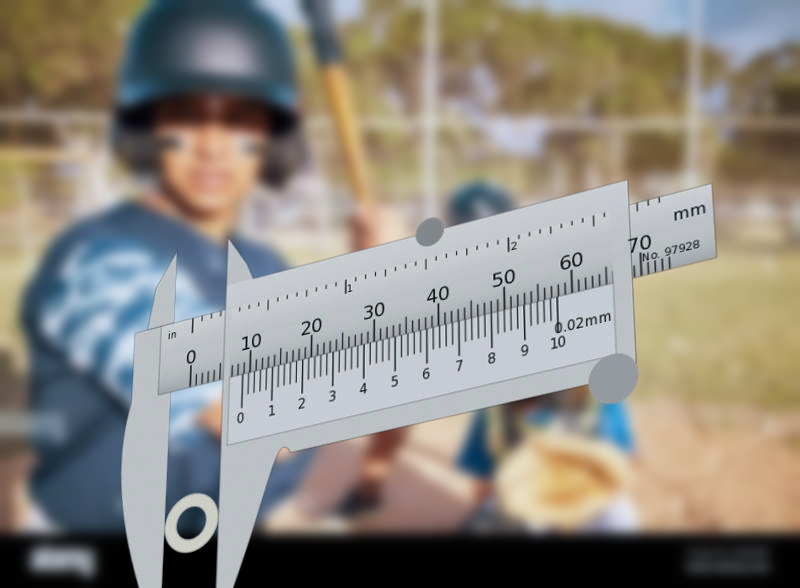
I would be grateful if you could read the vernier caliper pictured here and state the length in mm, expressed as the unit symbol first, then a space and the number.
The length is mm 8.8
